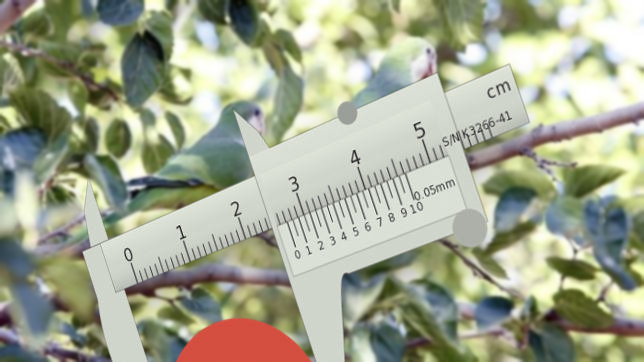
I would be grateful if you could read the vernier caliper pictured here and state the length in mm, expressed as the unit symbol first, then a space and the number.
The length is mm 27.2
